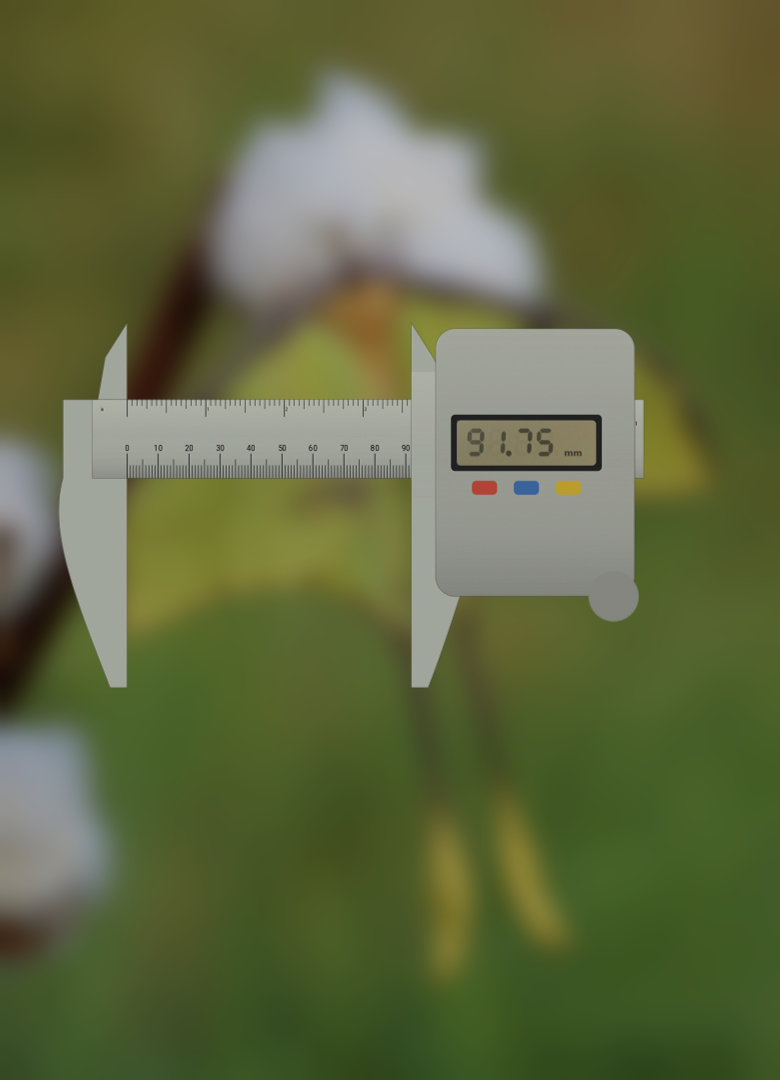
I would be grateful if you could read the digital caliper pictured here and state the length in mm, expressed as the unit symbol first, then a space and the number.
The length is mm 91.75
